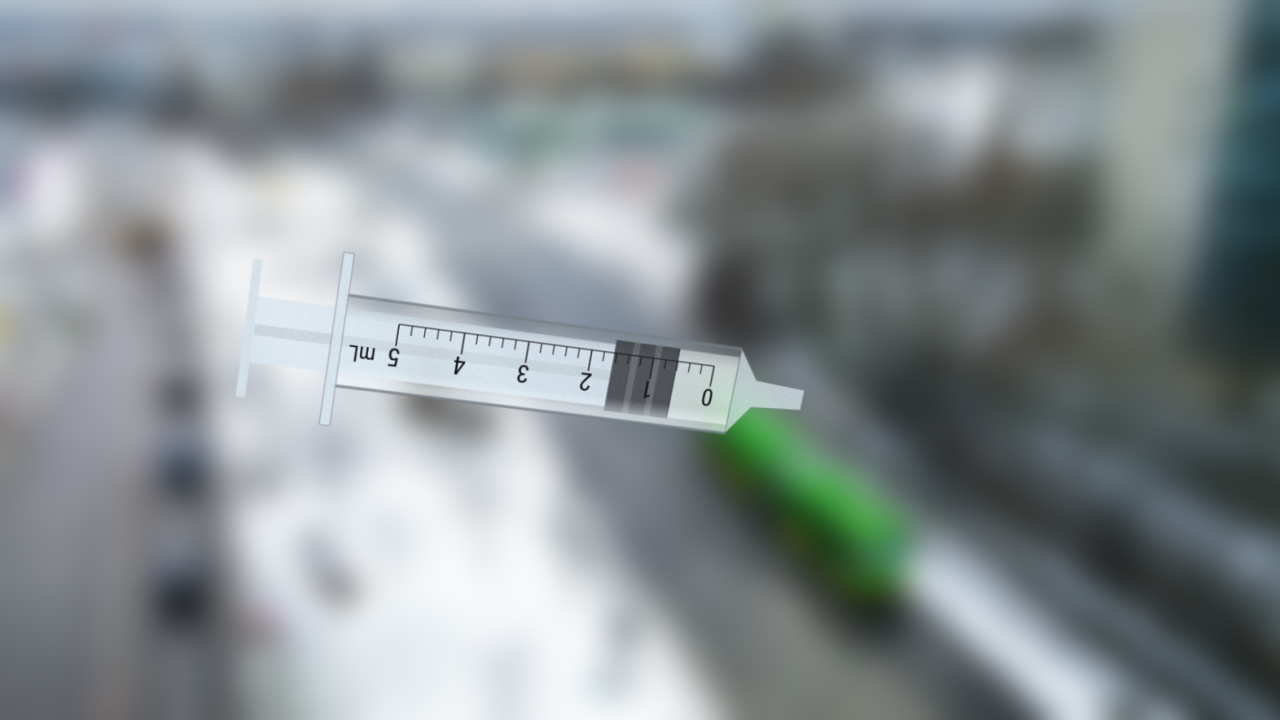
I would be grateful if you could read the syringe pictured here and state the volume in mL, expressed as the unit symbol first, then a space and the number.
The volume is mL 0.6
